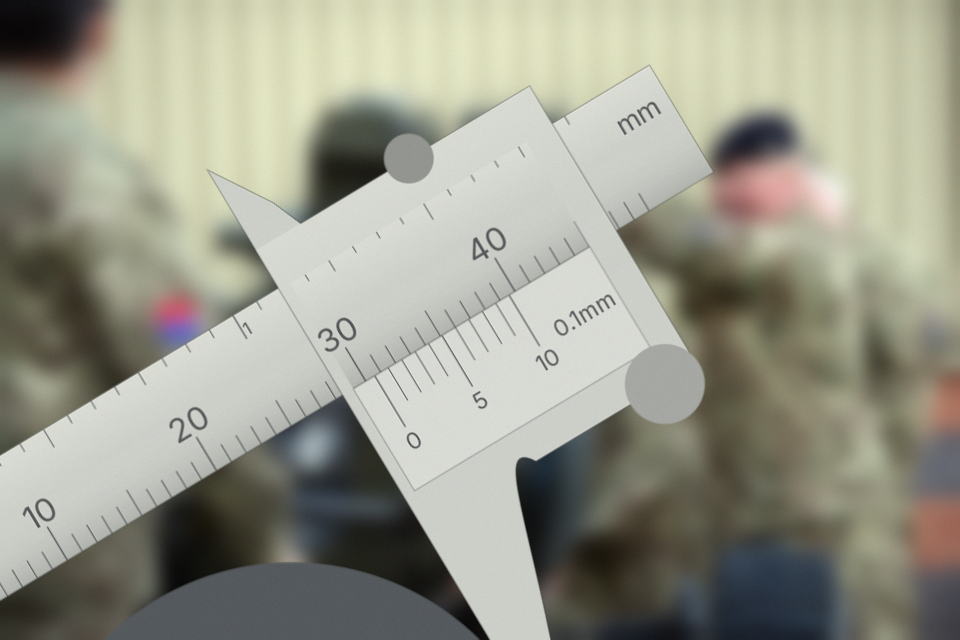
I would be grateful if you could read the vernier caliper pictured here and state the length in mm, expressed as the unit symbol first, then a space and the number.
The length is mm 30.6
